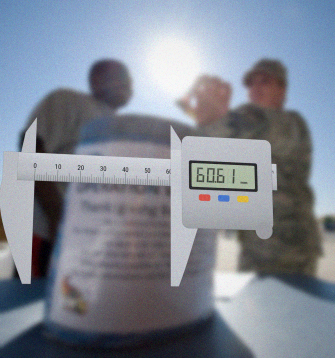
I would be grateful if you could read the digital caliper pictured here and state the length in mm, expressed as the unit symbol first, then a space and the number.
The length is mm 60.61
